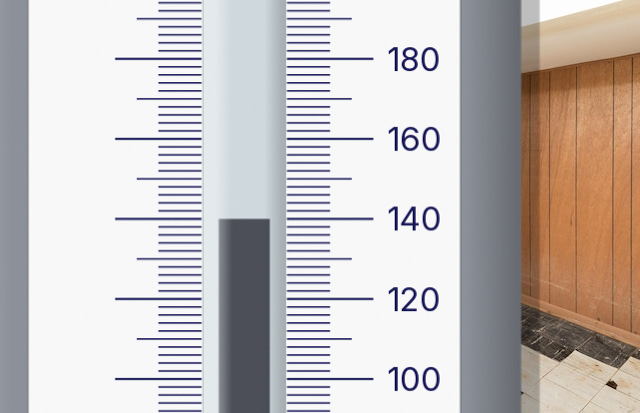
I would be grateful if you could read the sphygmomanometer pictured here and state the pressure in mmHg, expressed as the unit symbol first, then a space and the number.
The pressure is mmHg 140
